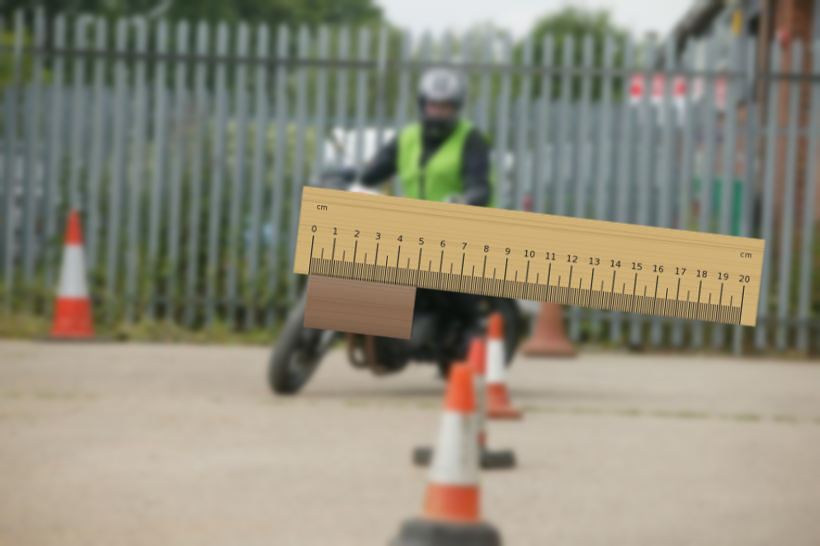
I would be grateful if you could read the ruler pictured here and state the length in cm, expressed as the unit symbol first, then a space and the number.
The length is cm 5
